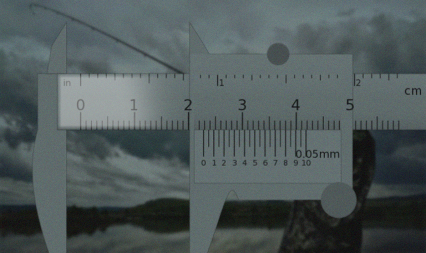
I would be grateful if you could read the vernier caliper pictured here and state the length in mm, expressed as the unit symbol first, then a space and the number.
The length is mm 22.8
